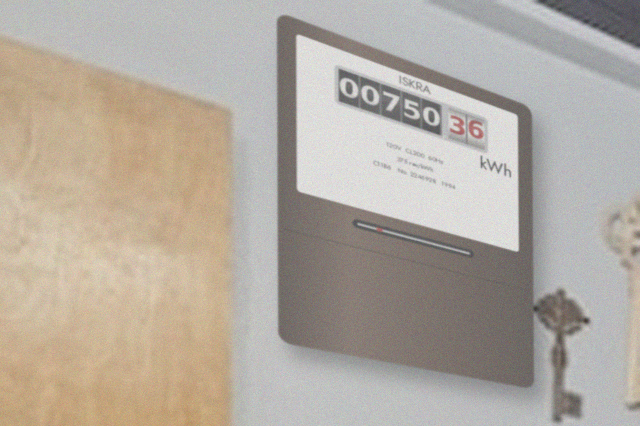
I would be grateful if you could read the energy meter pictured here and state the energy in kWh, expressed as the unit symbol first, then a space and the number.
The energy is kWh 750.36
